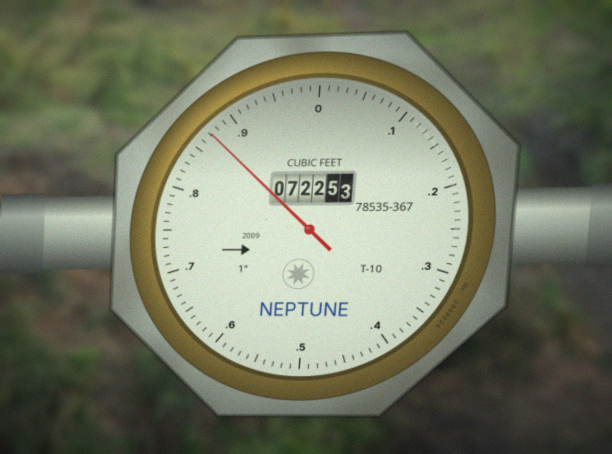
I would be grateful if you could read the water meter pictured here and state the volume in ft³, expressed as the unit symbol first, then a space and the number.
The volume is ft³ 72252.87
